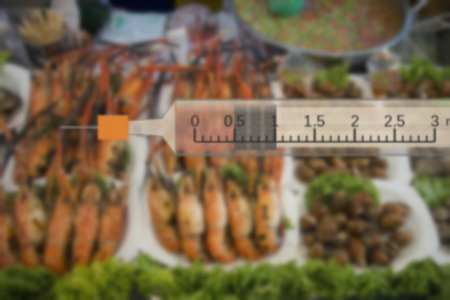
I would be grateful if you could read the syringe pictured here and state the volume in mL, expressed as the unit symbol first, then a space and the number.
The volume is mL 0.5
